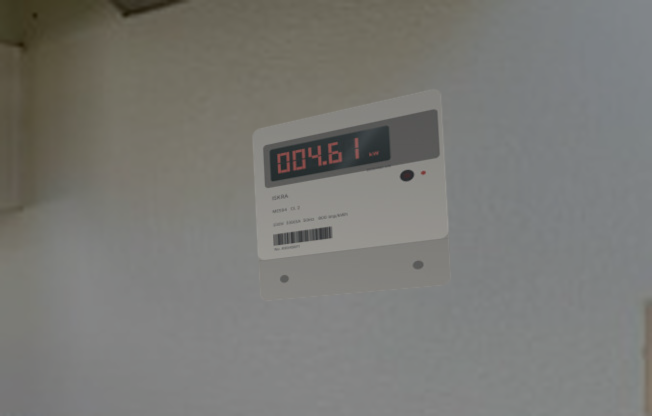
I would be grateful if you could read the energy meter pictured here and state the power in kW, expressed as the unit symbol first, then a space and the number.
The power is kW 4.61
